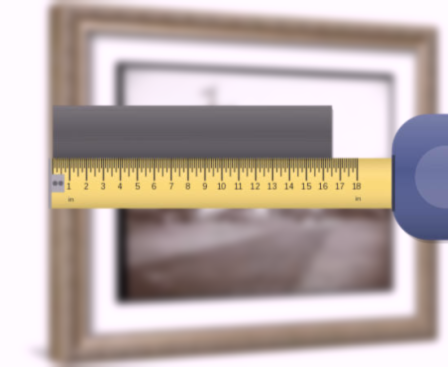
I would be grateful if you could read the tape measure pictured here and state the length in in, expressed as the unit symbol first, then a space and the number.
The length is in 16.5
